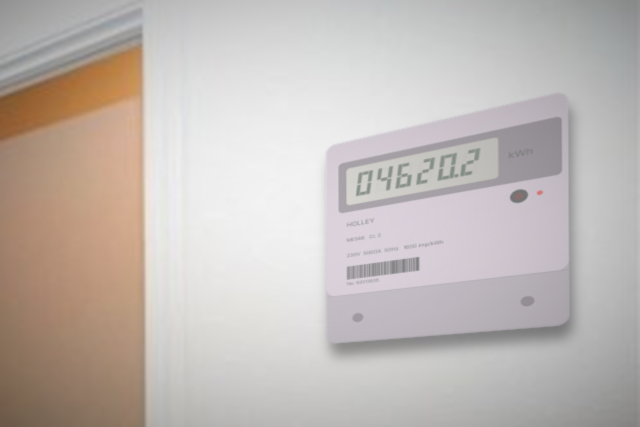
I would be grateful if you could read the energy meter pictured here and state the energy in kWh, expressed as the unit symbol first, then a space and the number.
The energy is kWh 4620.2
